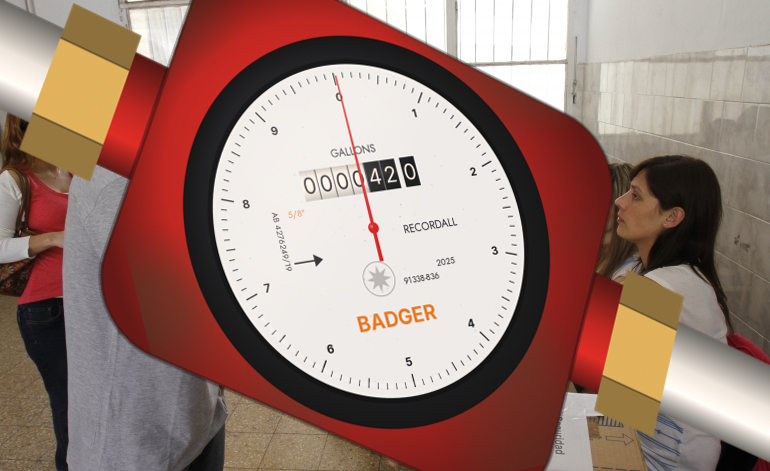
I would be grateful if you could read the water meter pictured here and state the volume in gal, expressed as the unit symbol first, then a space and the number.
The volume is gal 420.0
